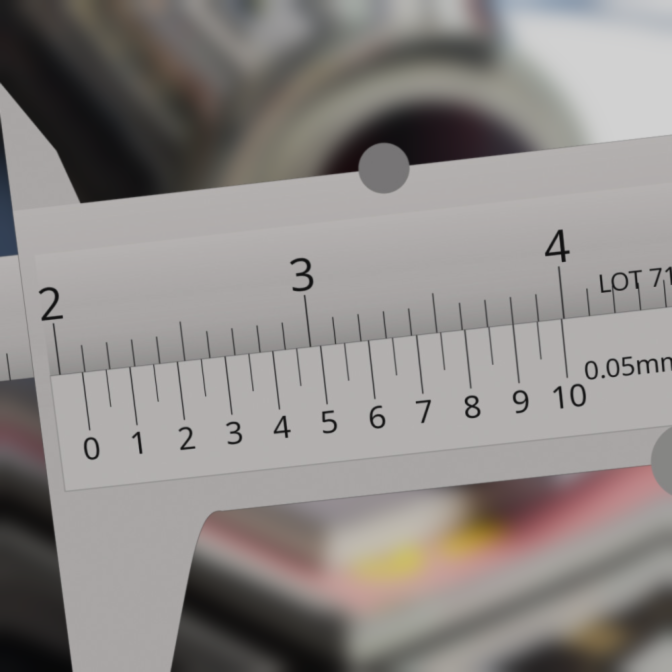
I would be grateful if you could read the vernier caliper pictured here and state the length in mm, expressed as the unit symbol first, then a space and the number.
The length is mm 20.90
